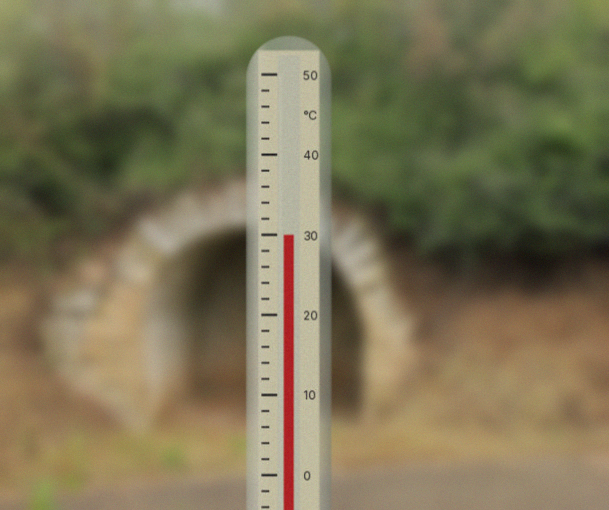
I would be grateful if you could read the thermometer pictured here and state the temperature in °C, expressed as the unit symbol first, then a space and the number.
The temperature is °C 30
